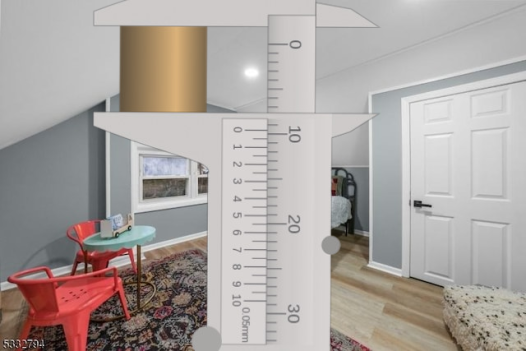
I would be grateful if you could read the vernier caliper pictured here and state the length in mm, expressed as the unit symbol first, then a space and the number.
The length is mm 9.6
